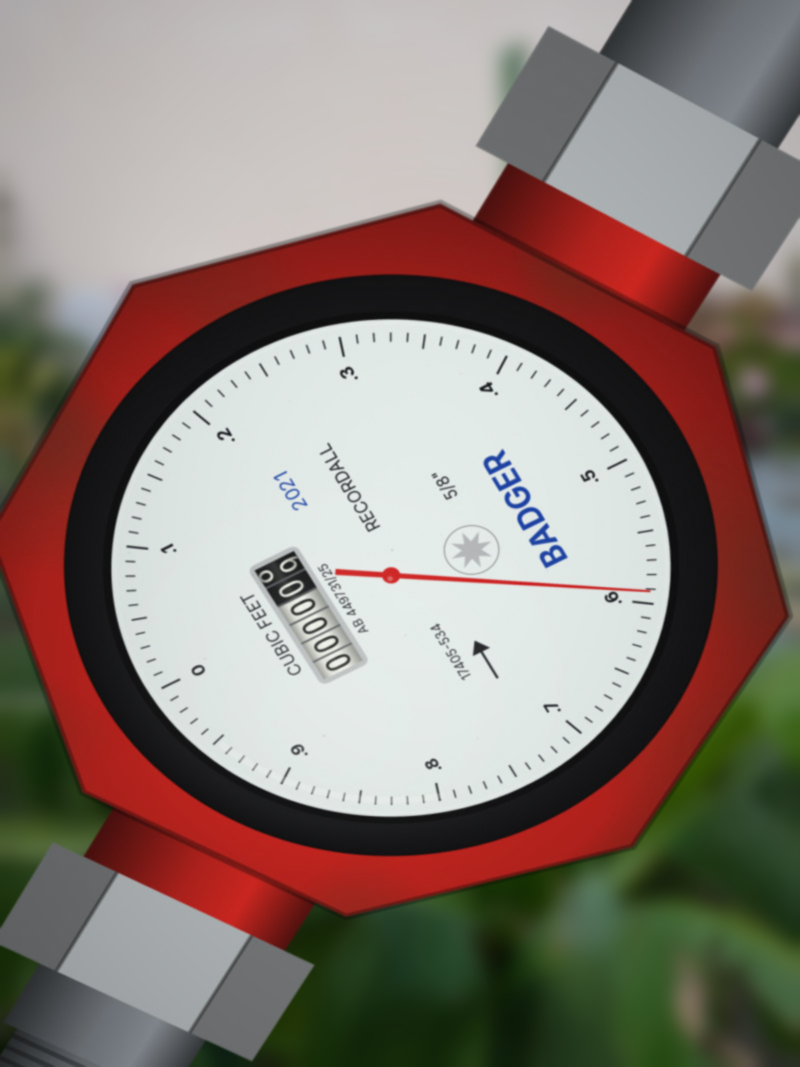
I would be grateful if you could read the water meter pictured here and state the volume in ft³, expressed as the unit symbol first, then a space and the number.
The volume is ft³ 8.59
